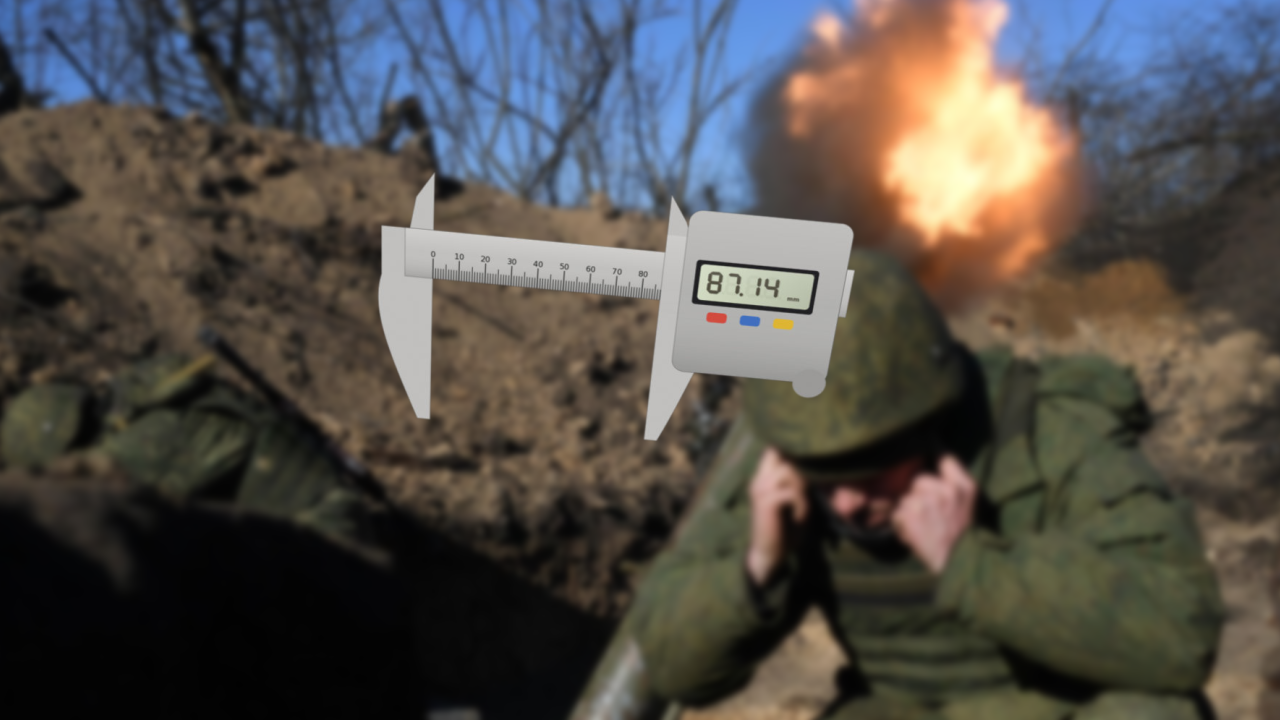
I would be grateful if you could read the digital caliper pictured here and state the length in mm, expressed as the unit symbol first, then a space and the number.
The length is mm 87.14
